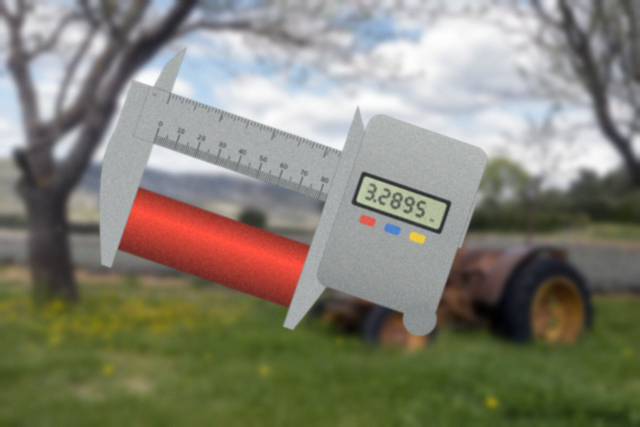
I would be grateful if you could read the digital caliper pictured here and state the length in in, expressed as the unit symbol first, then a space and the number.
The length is in 3.2895
